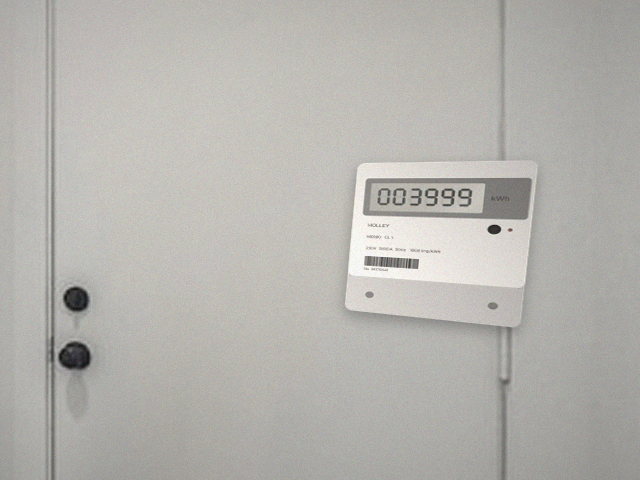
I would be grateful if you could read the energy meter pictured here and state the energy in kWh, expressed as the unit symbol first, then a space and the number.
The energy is kWh 3999
